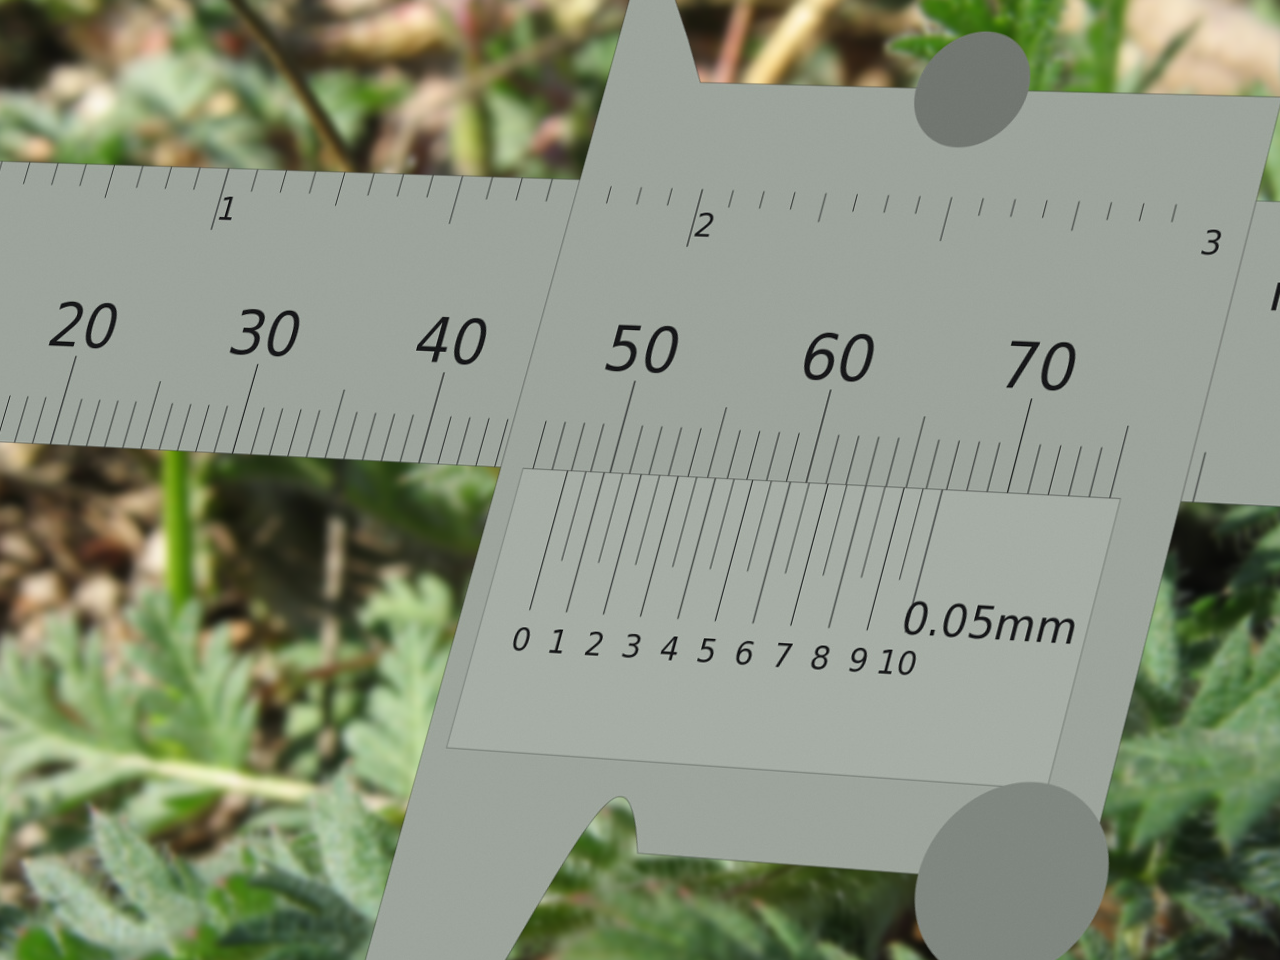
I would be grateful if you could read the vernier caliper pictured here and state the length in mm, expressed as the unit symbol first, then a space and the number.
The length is mm 47.8
